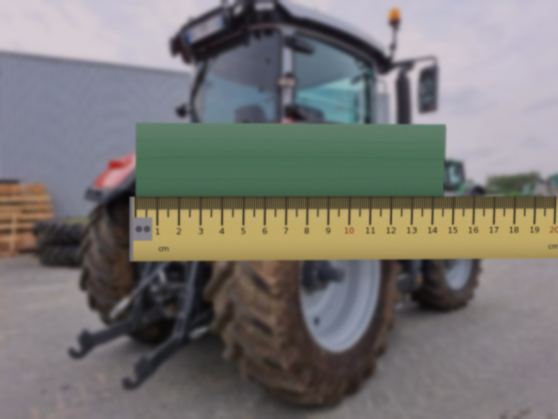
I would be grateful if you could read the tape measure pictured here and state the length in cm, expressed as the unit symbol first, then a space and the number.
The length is cm 14.5
